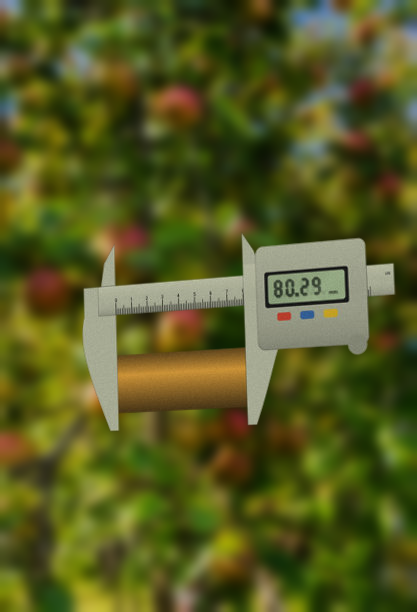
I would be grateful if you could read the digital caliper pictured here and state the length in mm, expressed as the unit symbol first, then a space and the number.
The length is mm 80.29
